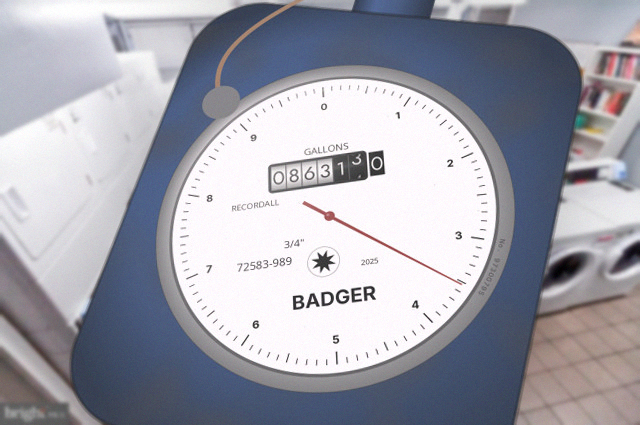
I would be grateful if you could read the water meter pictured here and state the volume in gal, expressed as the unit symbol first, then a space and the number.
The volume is gal 863133.5
